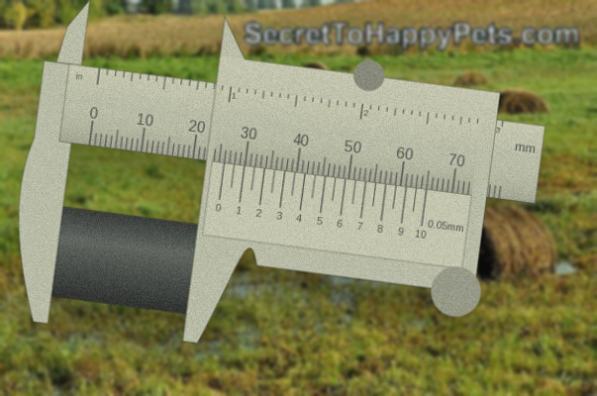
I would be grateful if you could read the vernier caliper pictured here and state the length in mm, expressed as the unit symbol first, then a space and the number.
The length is mm 26.0
